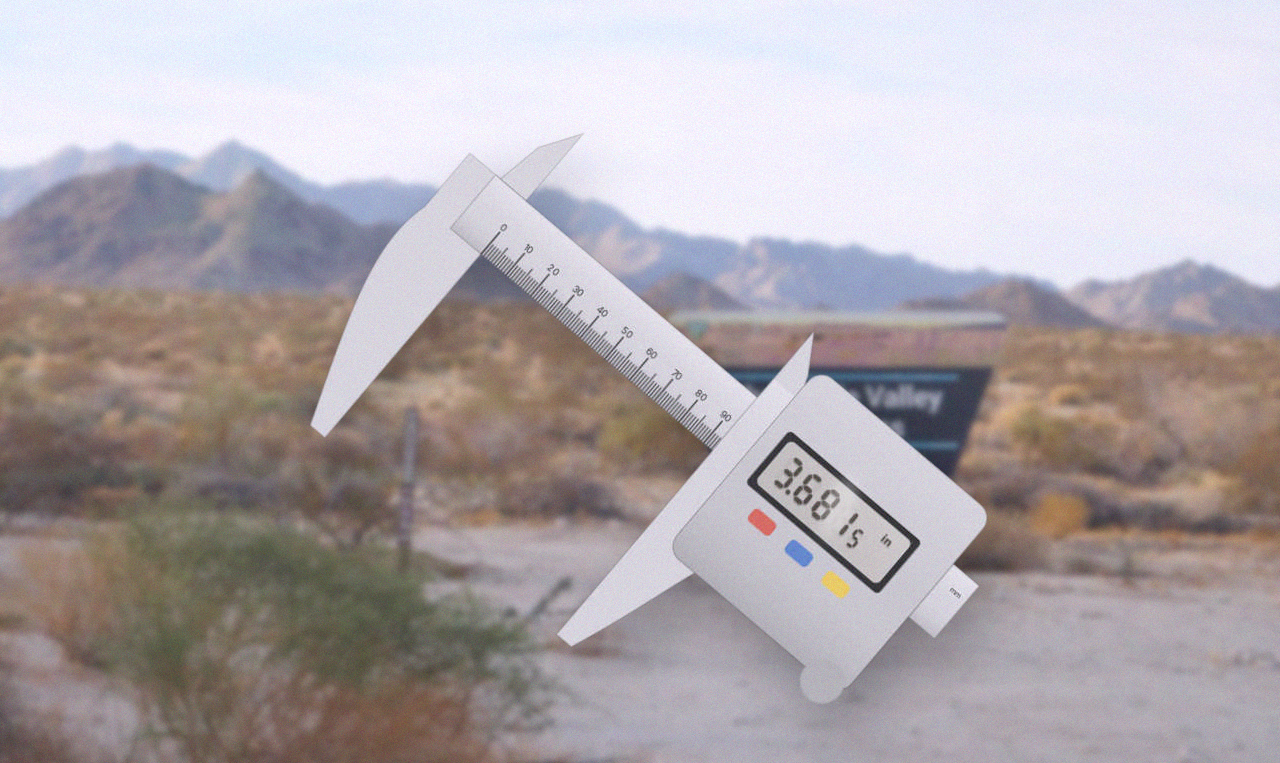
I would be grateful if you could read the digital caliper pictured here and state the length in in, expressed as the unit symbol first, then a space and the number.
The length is in 3.6815
